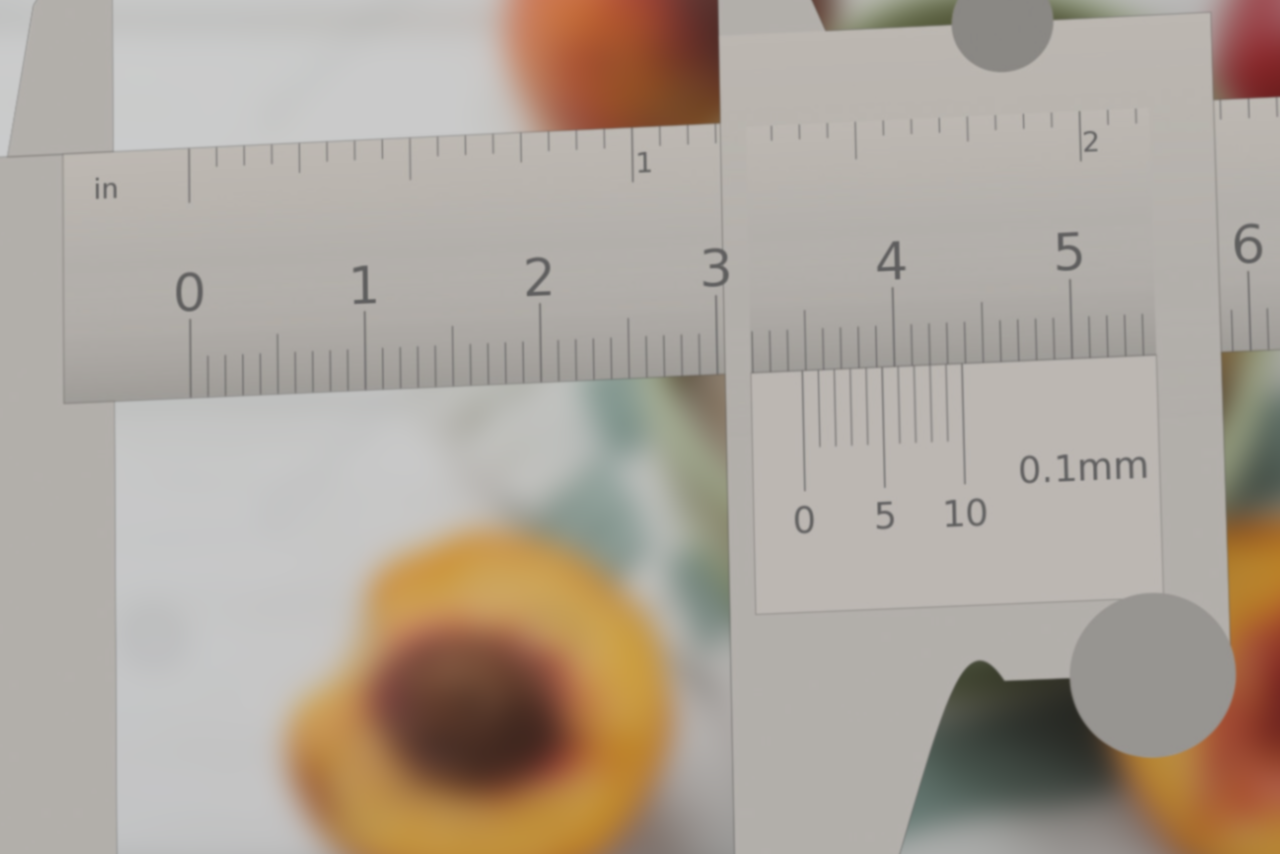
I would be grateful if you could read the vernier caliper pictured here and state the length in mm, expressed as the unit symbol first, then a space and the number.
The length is mm 34.8
